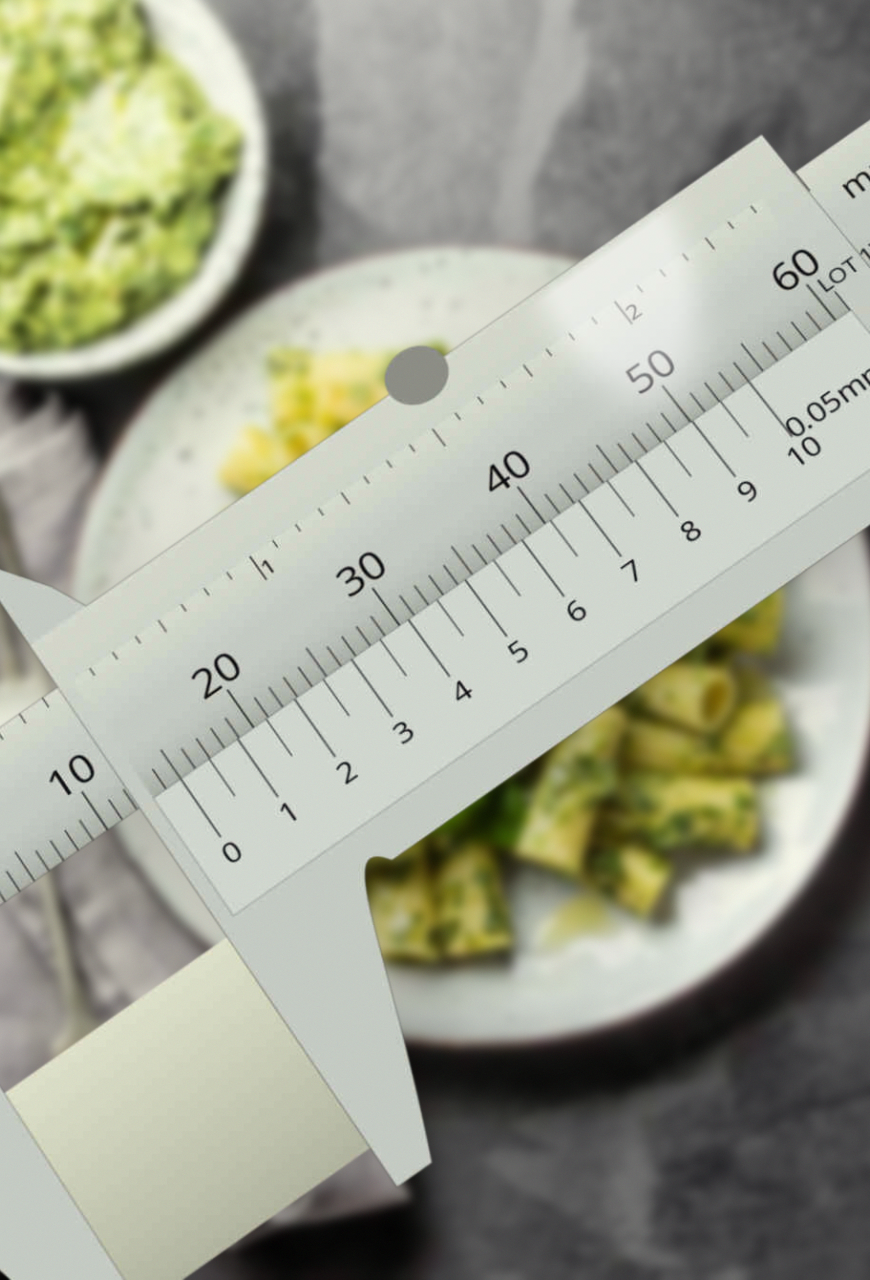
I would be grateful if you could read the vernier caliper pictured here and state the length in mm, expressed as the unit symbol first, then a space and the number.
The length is mm 15.0
